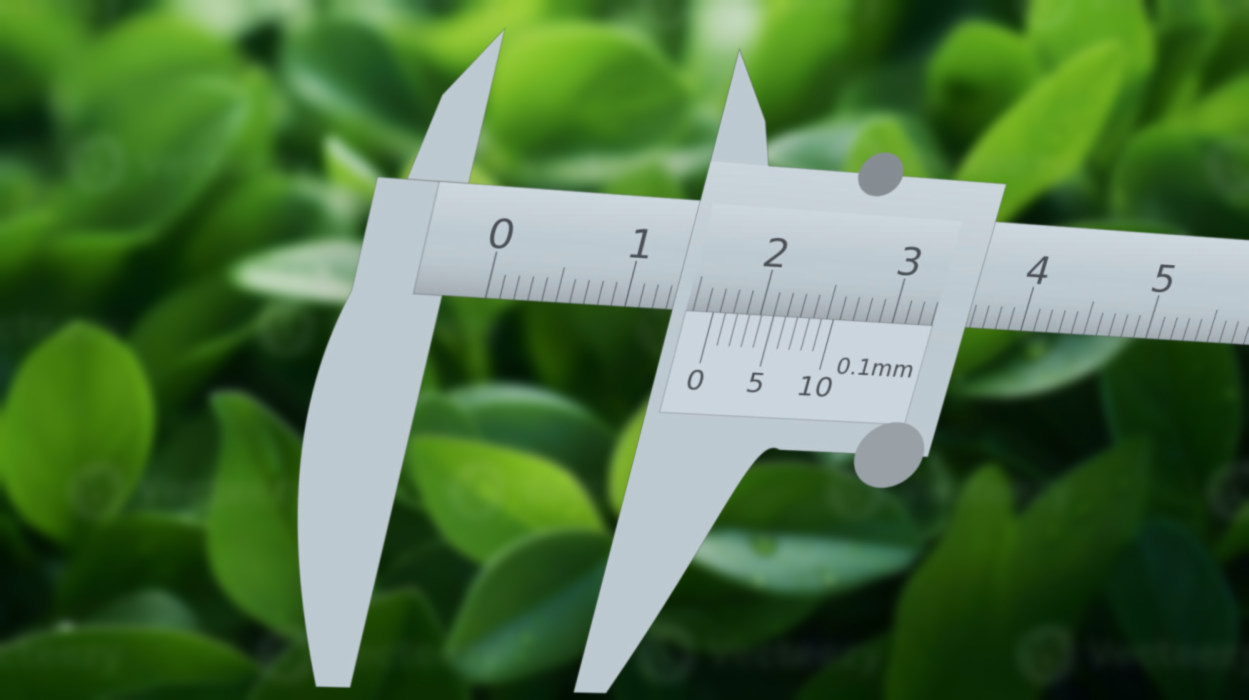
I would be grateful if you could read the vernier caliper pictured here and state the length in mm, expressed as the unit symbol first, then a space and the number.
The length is mm 16.5
